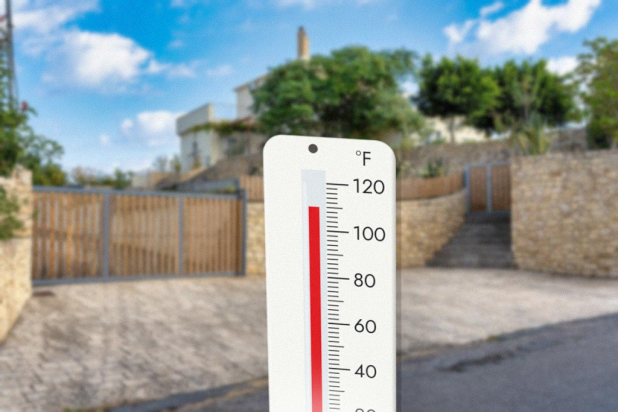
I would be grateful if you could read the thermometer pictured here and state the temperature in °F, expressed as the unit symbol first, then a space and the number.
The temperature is °F 110
